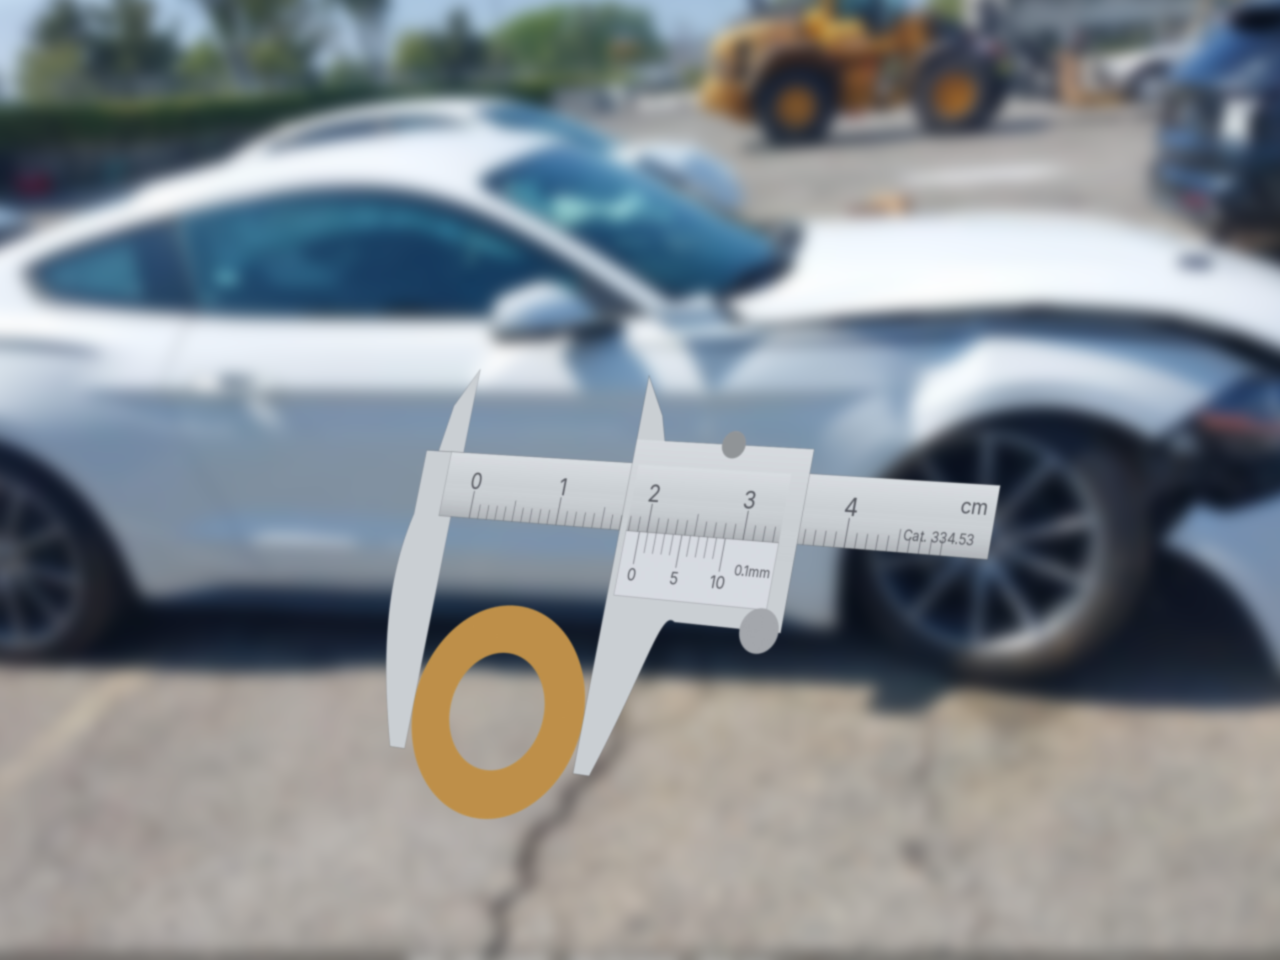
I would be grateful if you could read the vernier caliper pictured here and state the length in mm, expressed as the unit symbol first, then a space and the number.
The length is mm 19.2
